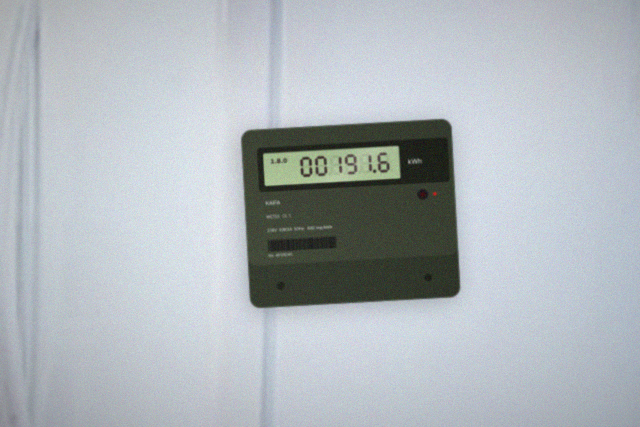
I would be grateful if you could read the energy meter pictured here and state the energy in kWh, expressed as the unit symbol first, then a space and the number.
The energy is kWh 191.6
